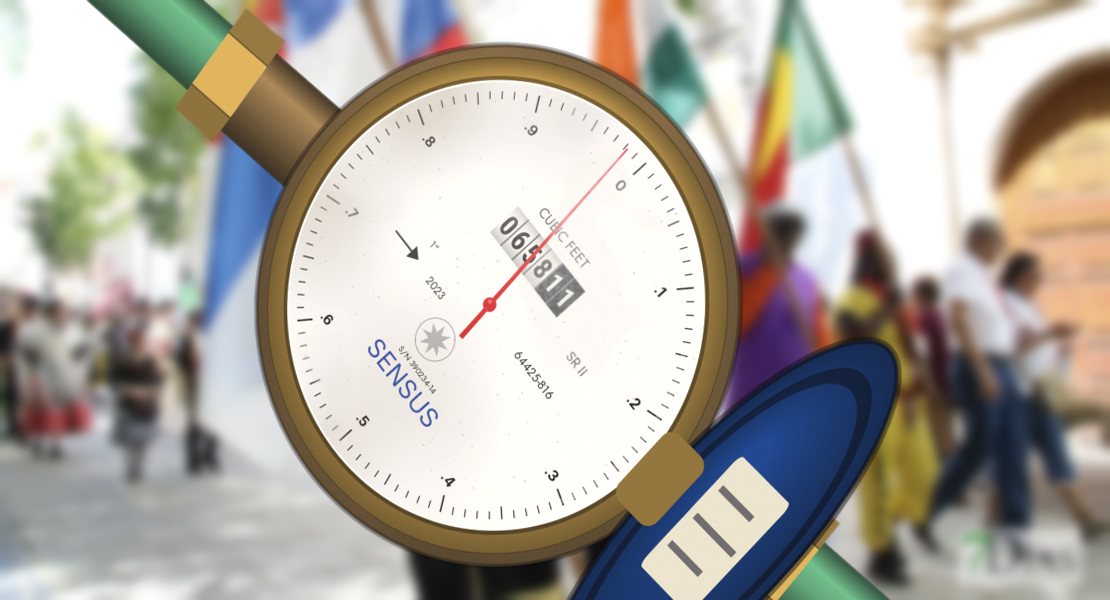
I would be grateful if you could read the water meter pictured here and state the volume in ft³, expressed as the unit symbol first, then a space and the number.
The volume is ft³ 65810.98
